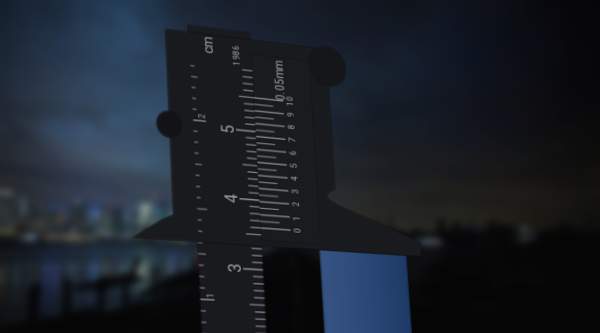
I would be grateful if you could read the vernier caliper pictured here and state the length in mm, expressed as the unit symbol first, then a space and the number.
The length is mm 36.0
